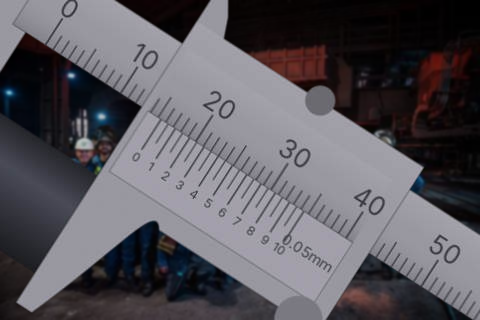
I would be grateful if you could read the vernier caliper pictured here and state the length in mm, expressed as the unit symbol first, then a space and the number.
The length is mm 15.4
